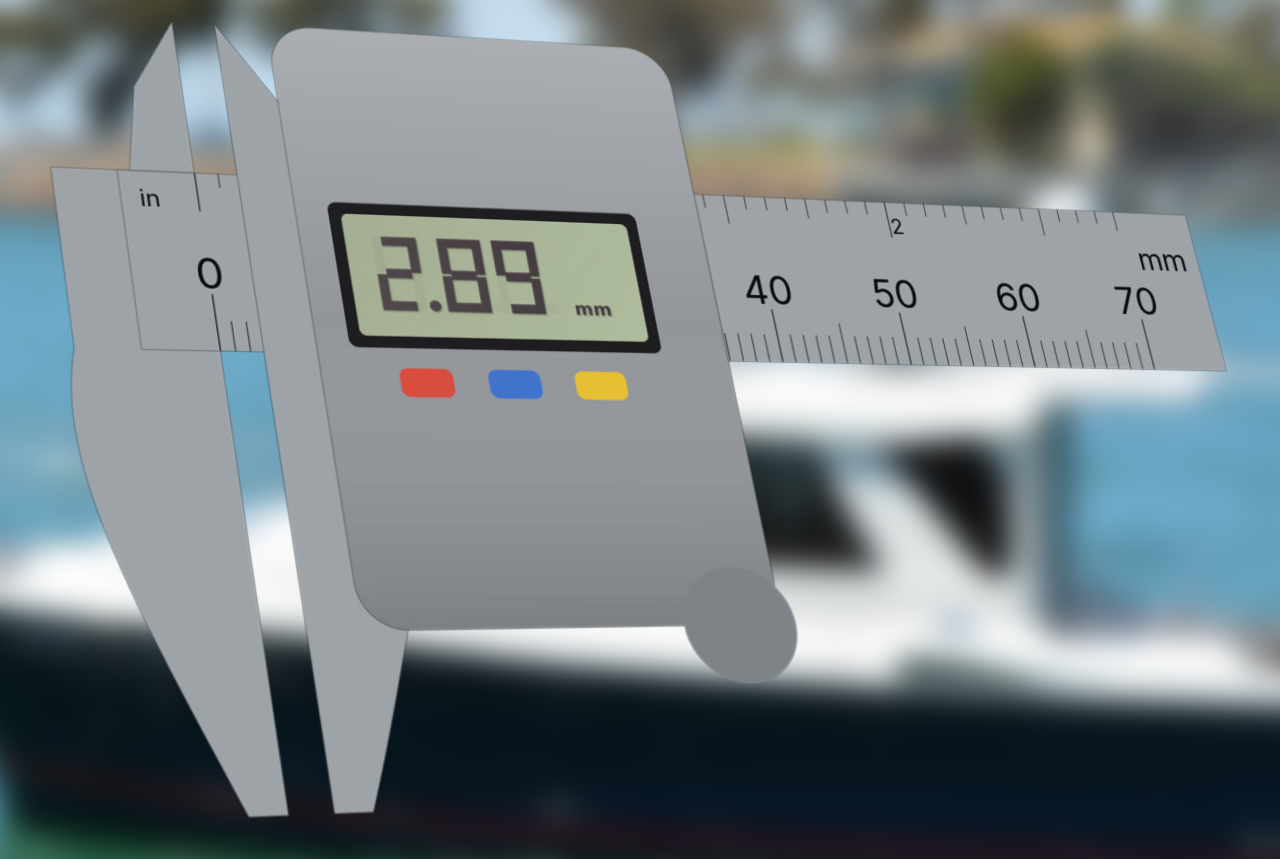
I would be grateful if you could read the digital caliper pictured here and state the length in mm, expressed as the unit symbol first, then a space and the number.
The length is mm 2.89
